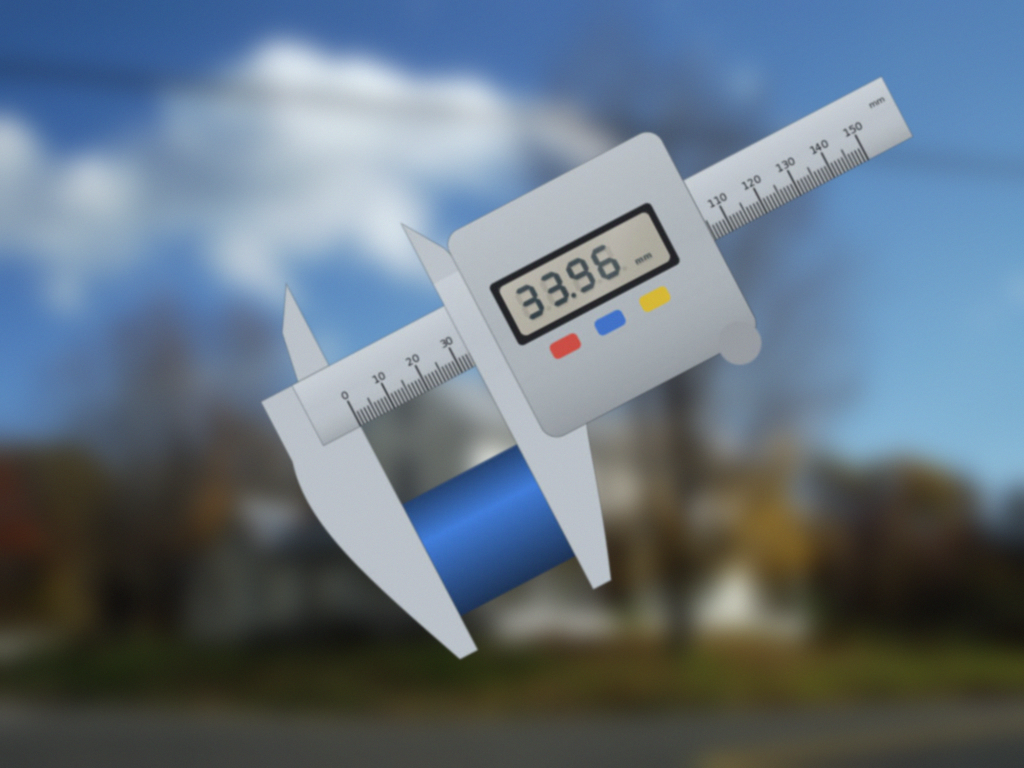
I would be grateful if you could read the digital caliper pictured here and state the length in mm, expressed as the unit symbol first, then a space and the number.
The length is mm 33.96
